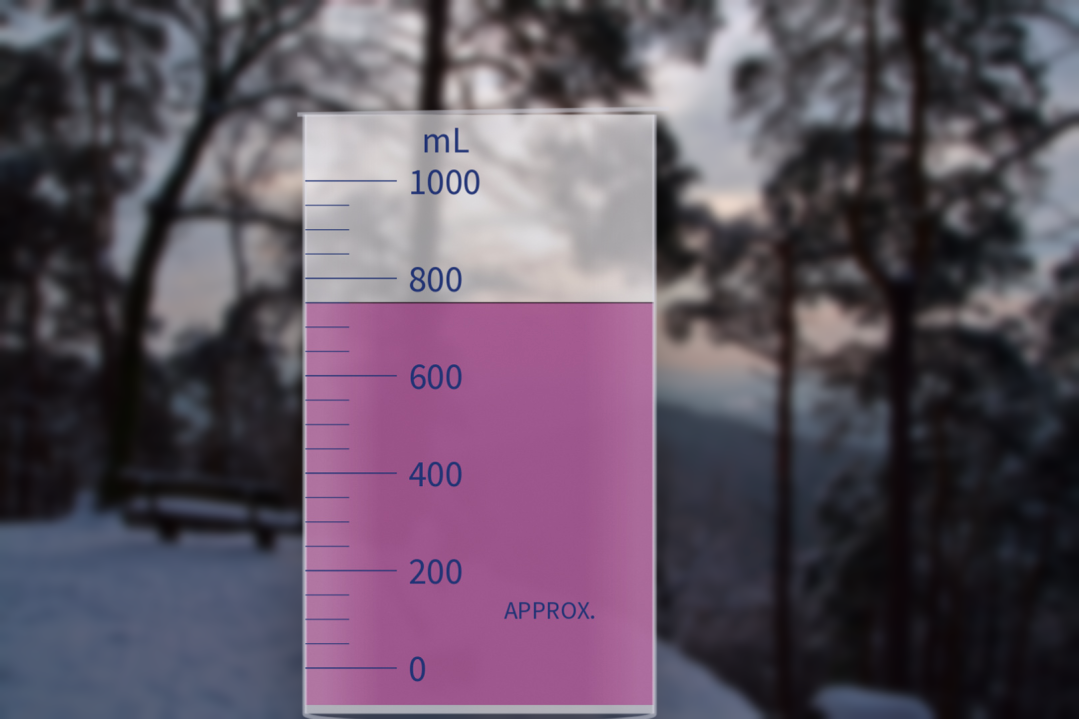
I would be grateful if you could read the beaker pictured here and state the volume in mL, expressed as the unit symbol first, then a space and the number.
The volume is mL 750
